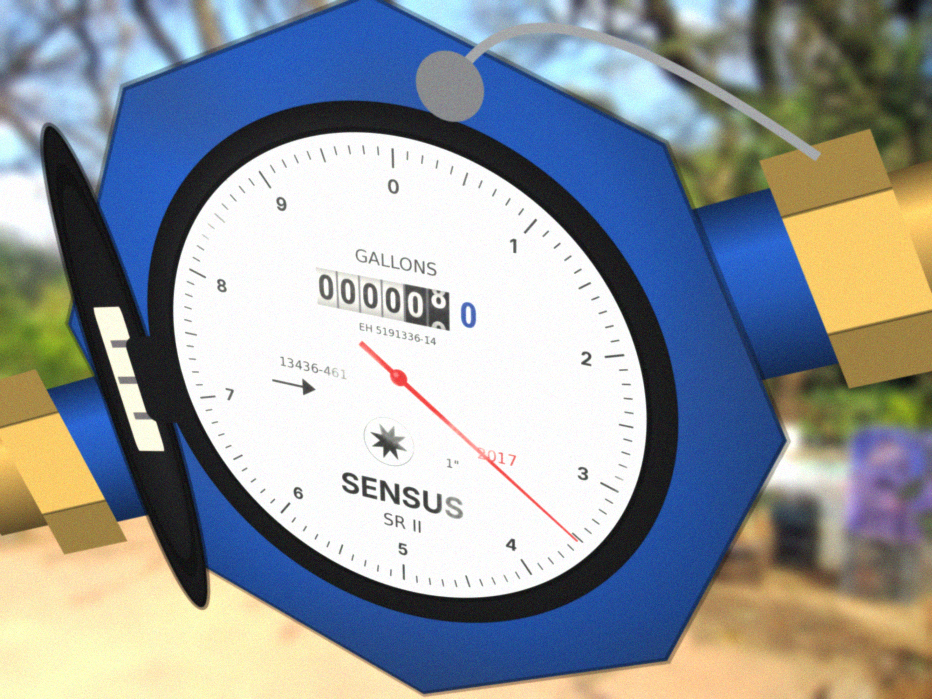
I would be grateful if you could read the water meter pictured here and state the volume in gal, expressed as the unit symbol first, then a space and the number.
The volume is gal 83.5
